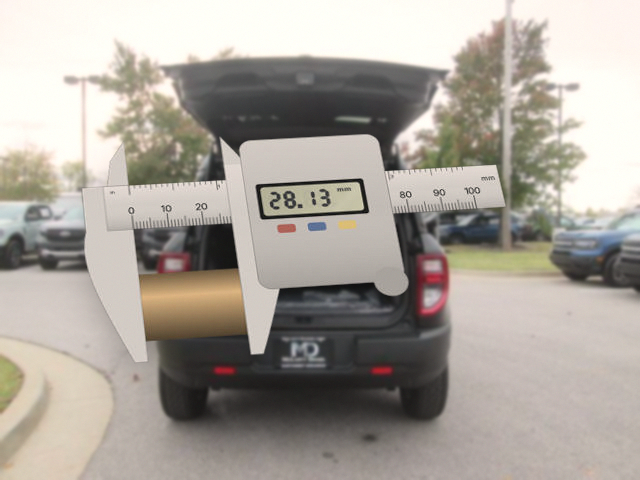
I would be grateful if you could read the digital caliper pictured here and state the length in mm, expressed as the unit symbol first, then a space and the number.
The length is mm 28.13
